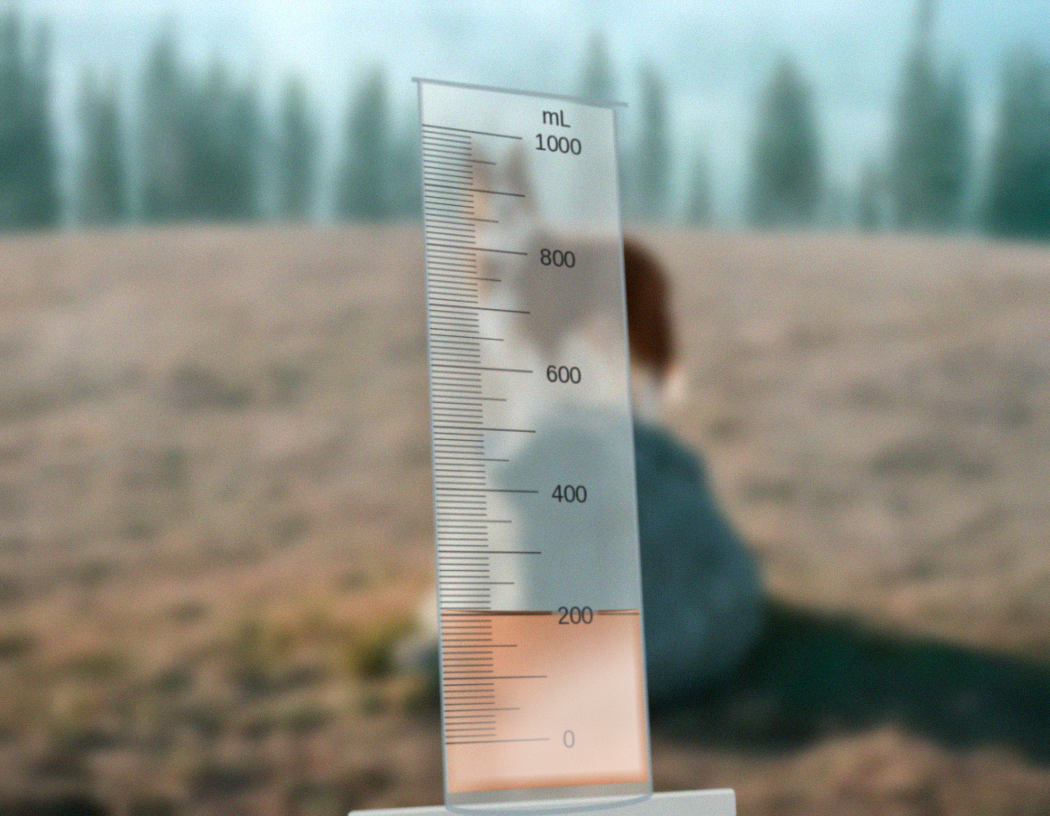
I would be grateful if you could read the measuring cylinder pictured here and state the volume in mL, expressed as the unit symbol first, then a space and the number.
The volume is mL 200
